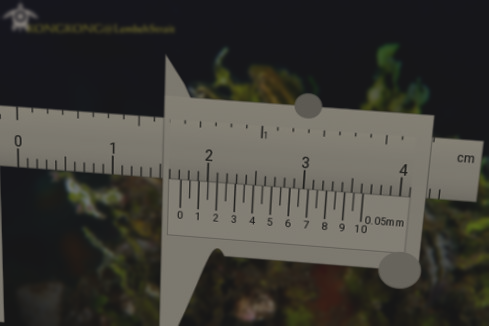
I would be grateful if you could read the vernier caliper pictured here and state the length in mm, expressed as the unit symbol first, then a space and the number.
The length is mm 17.2
